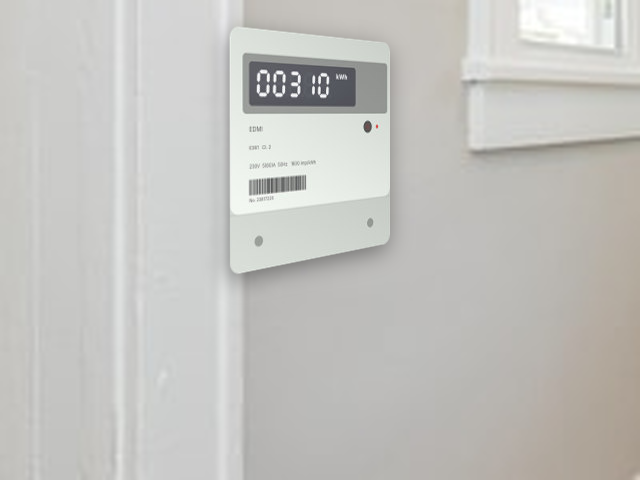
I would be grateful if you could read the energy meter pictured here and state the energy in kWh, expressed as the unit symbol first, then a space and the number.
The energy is kWh 310
